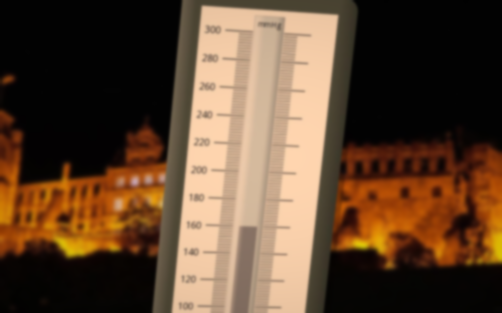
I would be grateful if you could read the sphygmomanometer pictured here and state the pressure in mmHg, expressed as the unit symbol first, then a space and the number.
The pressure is mmHg 160
